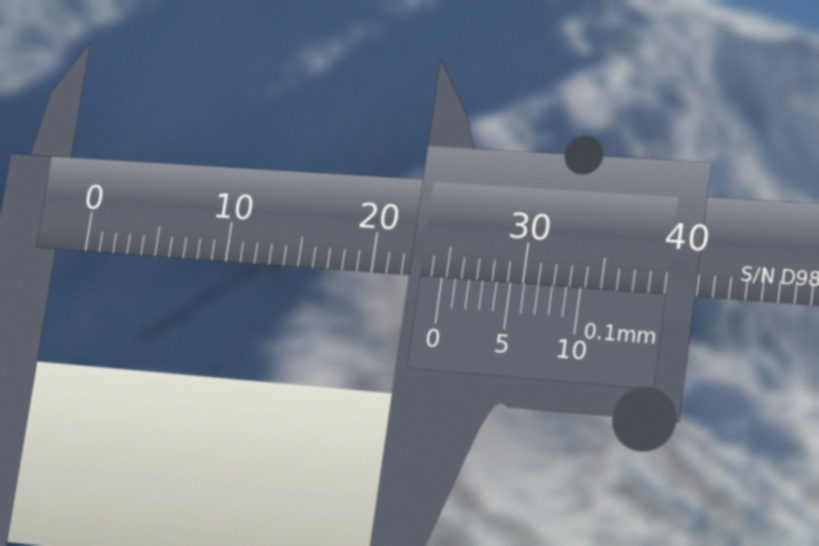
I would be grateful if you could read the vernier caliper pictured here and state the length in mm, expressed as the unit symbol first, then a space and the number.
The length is mm 24.7
